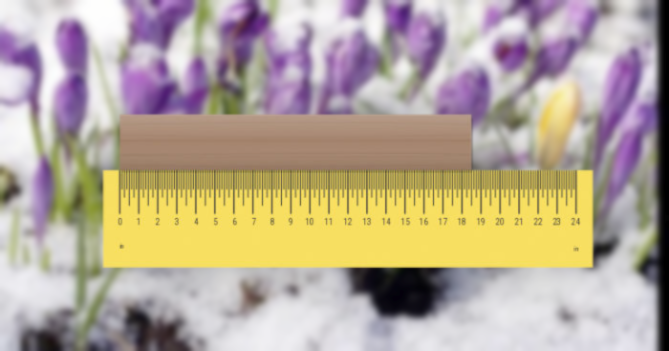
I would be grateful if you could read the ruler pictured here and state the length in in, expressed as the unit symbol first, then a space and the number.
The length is in 18.5
